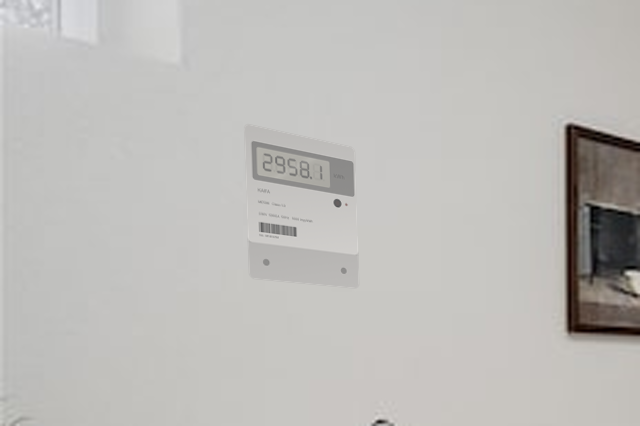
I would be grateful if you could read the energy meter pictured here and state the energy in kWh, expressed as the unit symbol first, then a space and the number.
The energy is kWh 2958.1
